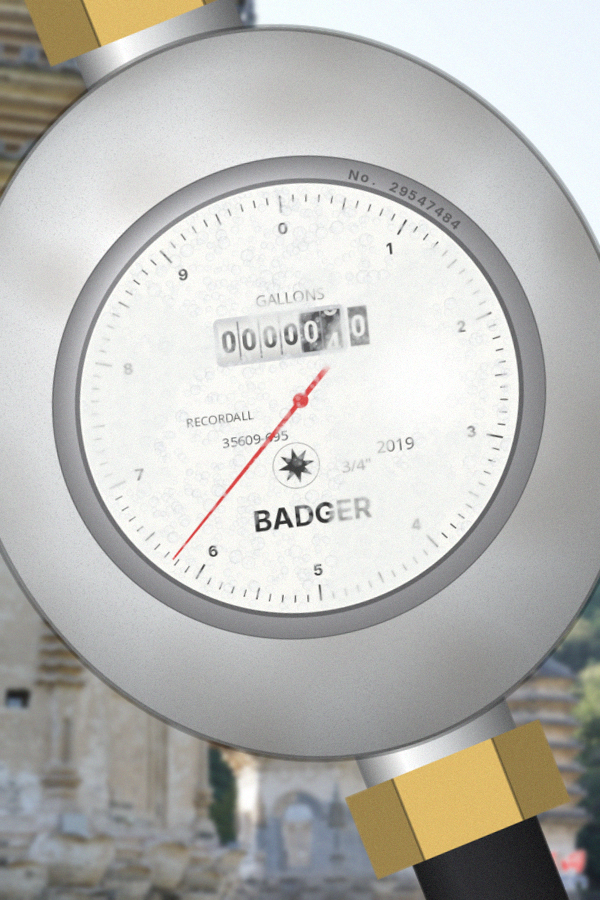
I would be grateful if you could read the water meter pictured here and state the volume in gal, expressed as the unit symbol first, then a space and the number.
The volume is gal 36.2
